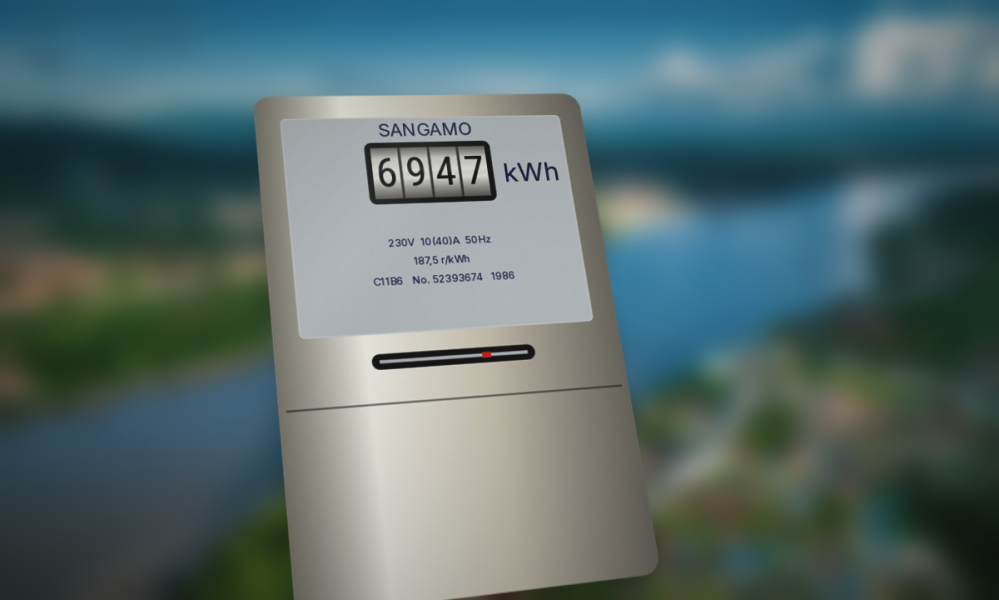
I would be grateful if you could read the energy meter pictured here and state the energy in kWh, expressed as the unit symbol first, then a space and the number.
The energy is kWh 6947
